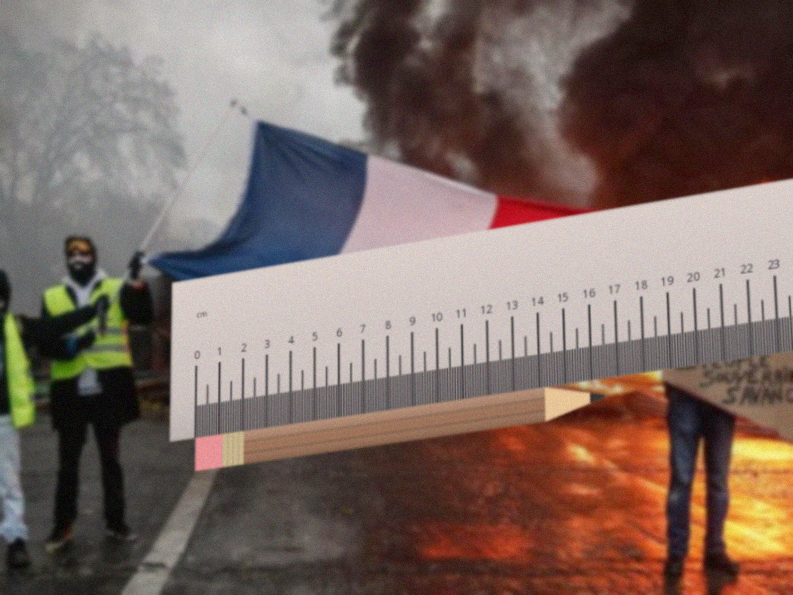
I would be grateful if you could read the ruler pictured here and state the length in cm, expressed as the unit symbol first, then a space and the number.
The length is cm 16.5
